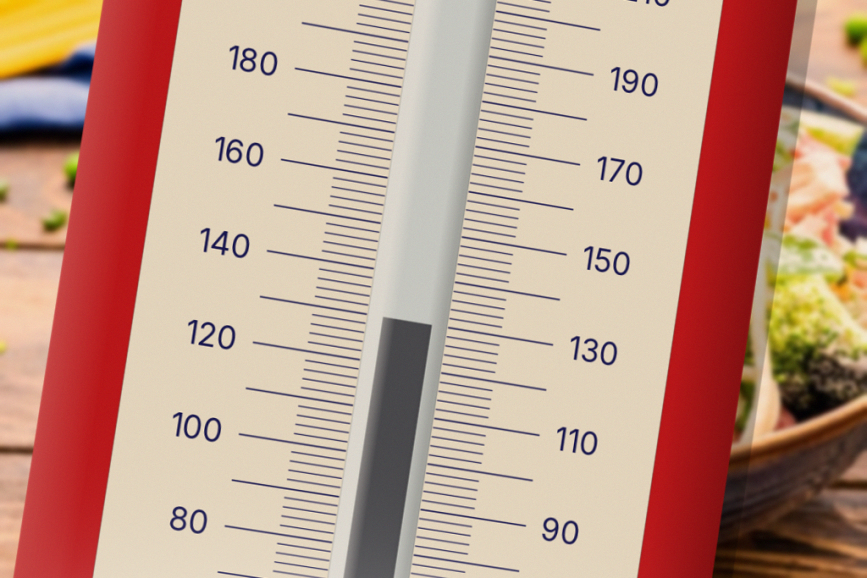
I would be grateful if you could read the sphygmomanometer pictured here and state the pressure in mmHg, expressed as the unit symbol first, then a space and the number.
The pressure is mmHg 130
